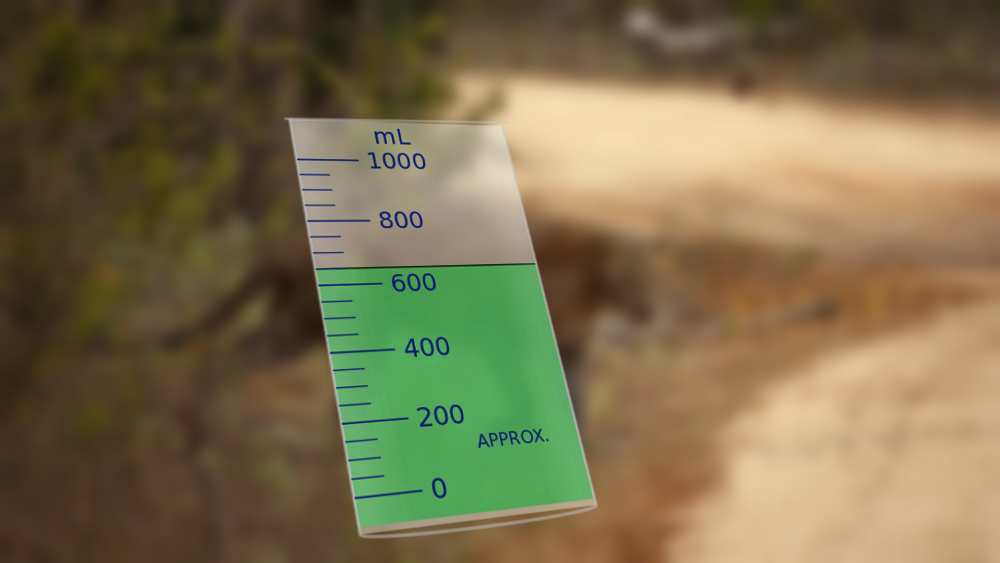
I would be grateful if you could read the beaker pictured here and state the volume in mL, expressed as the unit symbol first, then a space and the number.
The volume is mL 650
